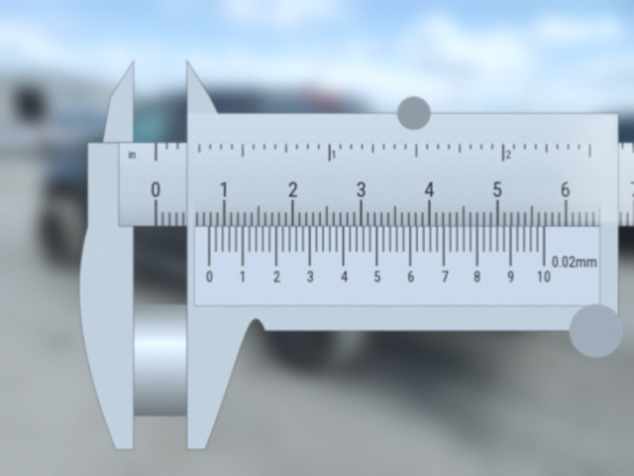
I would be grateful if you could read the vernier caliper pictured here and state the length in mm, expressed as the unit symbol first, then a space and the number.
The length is mm 7.8
